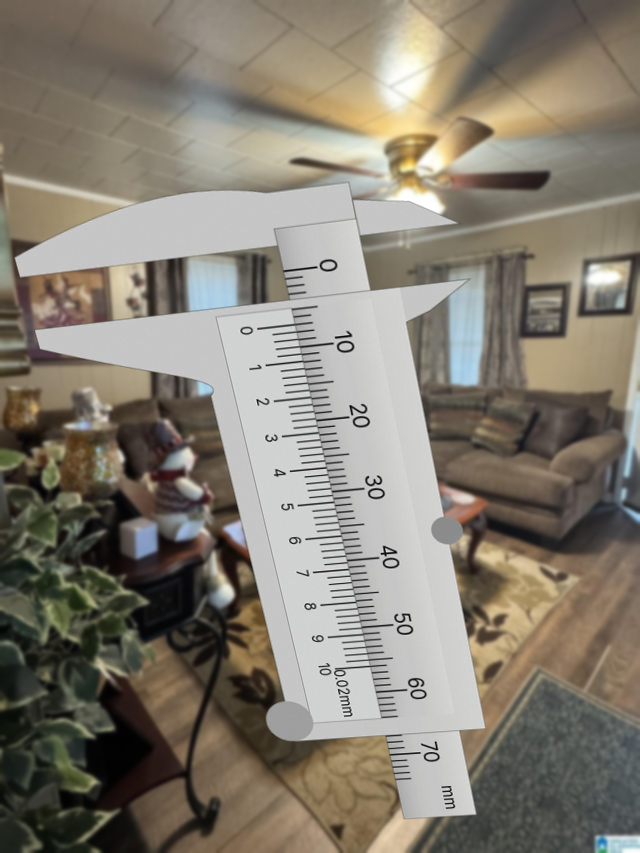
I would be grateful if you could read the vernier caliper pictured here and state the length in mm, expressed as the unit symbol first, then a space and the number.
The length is mm 7.0
